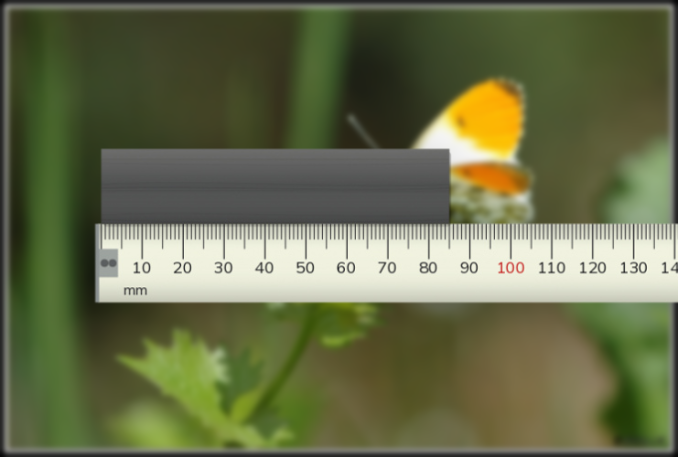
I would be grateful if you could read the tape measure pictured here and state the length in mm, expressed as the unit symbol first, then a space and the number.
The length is mm 85
